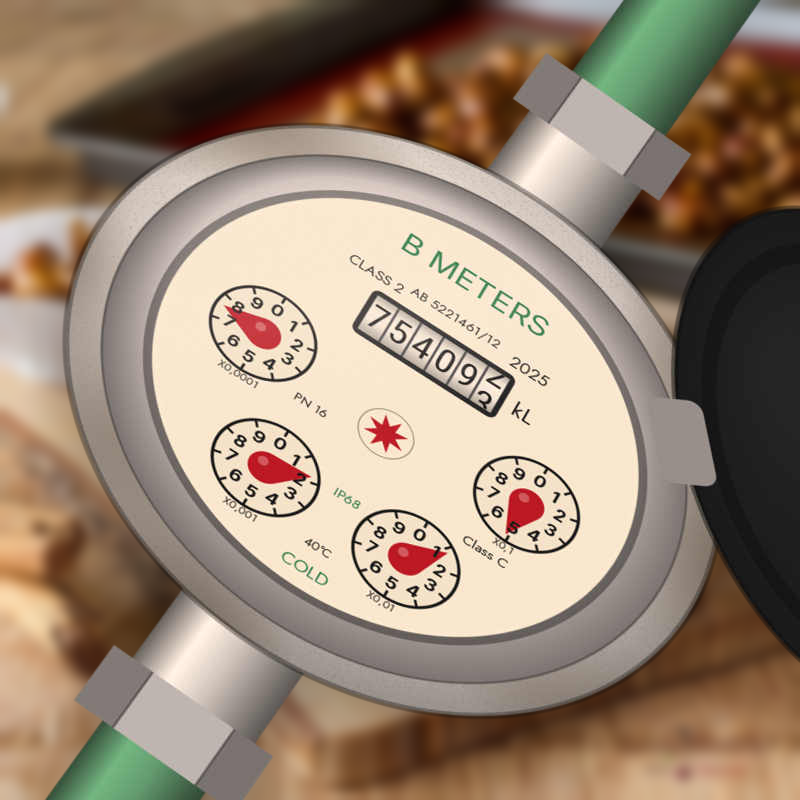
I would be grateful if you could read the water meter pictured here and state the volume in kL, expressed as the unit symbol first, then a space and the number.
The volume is kL 754092.5117
